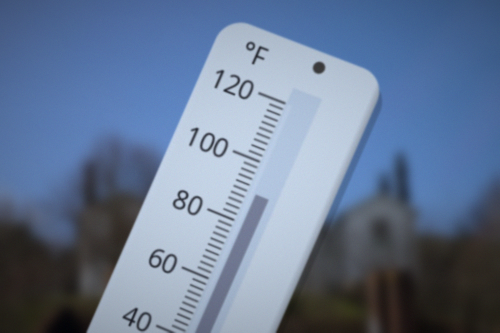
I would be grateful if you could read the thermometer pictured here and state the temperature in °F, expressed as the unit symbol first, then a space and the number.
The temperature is °F 90
